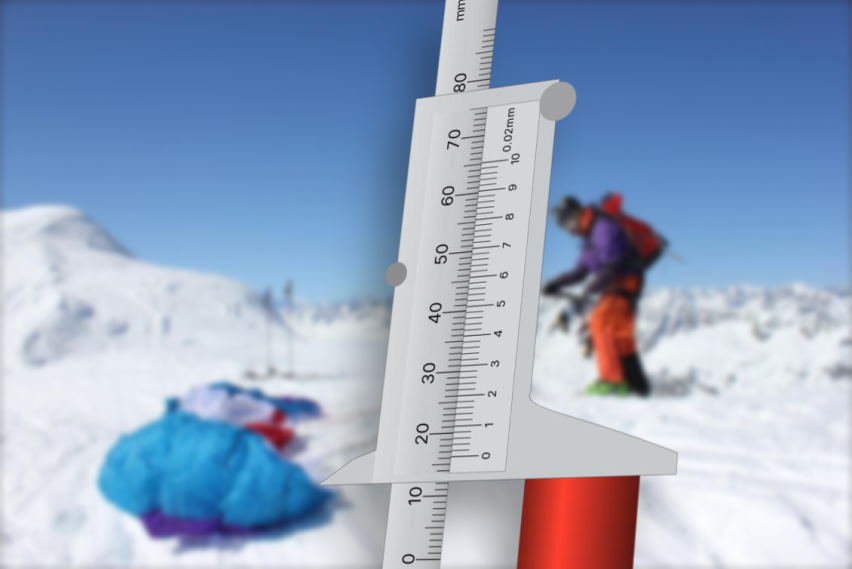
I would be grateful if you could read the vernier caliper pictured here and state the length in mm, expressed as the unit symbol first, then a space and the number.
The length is mm 16.2
